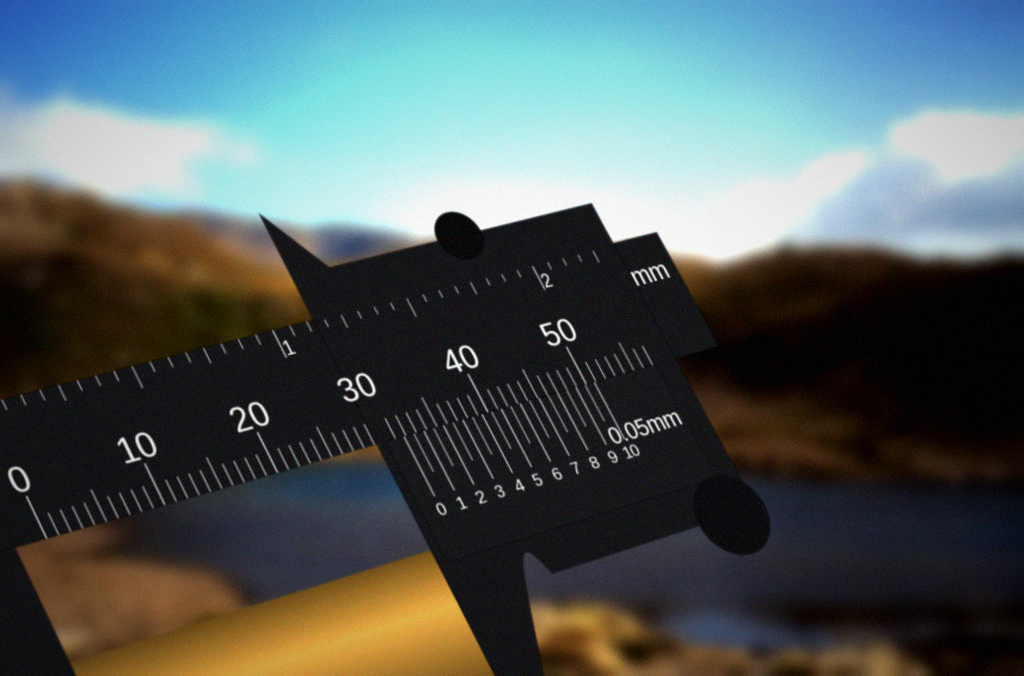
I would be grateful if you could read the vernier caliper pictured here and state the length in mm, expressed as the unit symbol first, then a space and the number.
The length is mm 31.8
